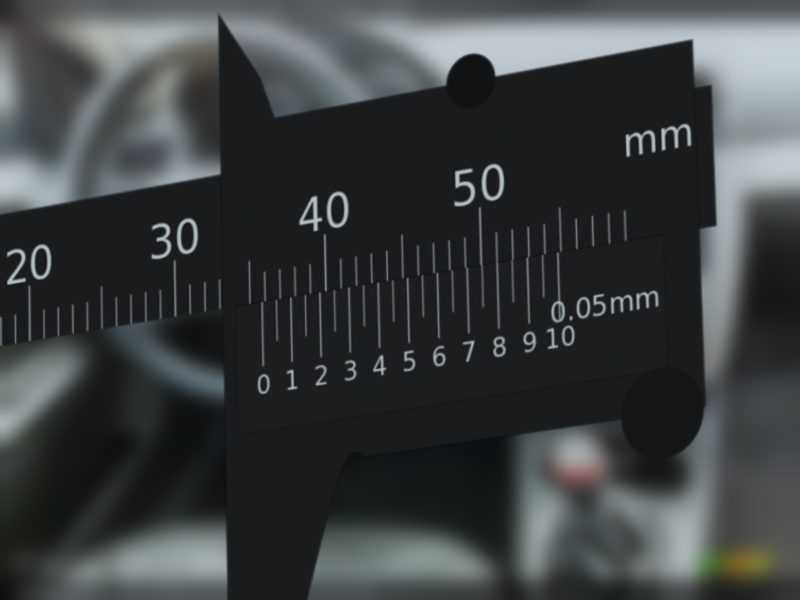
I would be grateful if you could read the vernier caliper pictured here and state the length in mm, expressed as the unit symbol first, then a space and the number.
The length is mm 35.8
